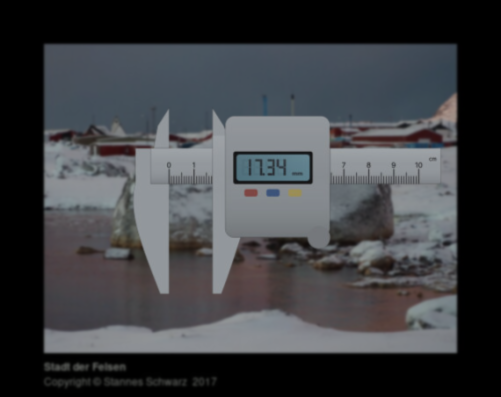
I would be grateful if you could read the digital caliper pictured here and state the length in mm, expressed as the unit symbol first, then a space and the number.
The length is mm 17.34
